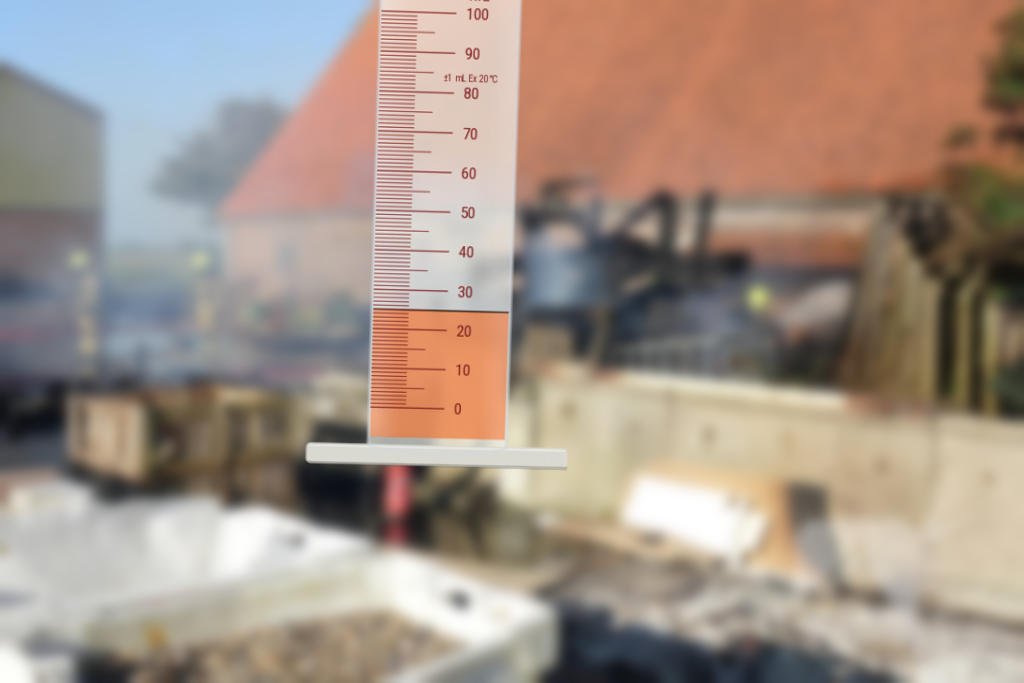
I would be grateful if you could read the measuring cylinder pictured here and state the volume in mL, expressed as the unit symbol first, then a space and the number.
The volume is mL 25
